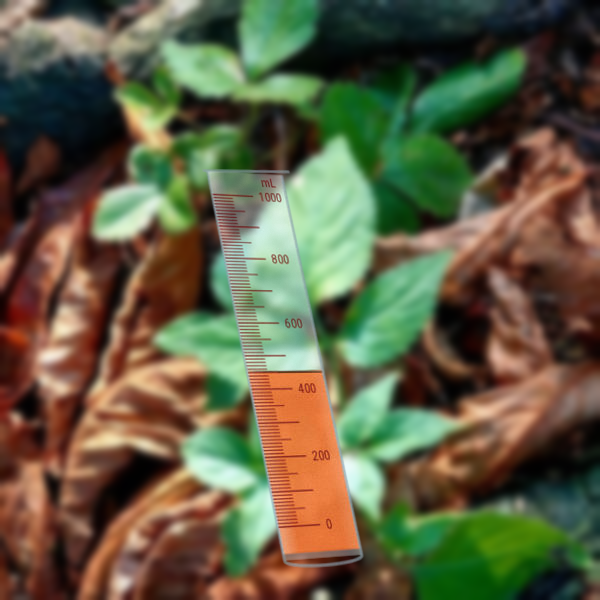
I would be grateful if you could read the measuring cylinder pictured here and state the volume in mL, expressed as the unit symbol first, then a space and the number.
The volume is mL 450
